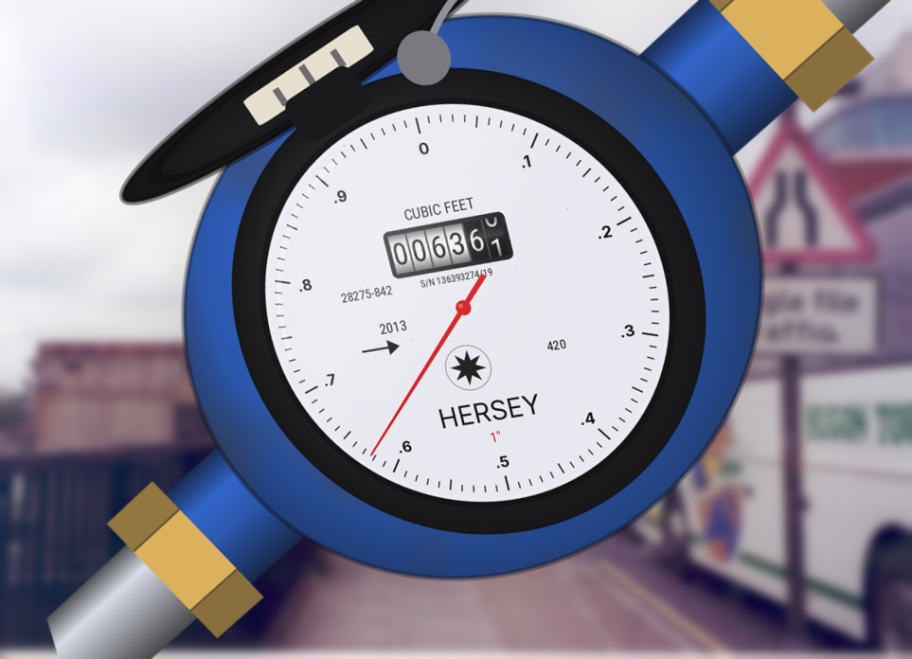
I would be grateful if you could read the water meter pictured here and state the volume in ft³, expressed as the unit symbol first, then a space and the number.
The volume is ft³ 6360.62
